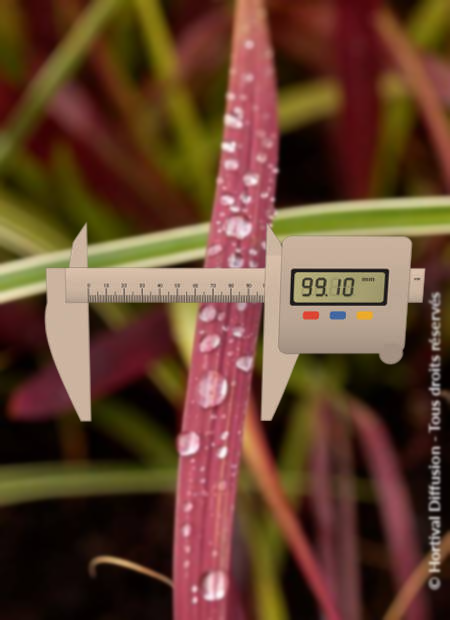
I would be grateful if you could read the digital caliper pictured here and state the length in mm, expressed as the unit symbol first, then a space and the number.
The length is mm 99.10
